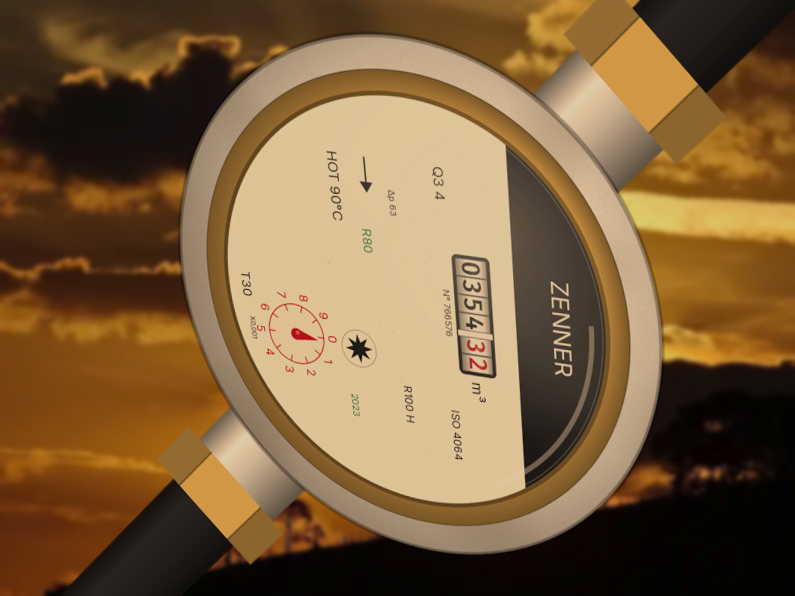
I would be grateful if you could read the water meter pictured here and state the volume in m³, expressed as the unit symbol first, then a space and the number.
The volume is m³ 354.320
